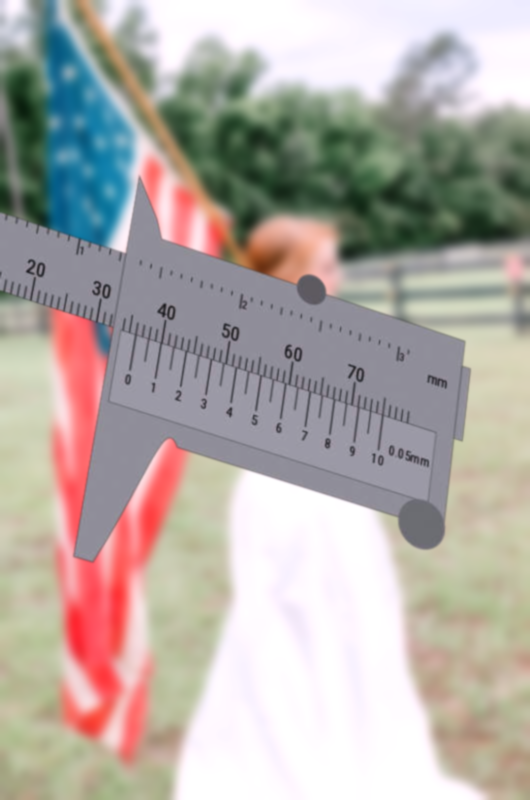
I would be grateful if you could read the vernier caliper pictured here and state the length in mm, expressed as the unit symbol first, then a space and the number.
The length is mm 36.0
